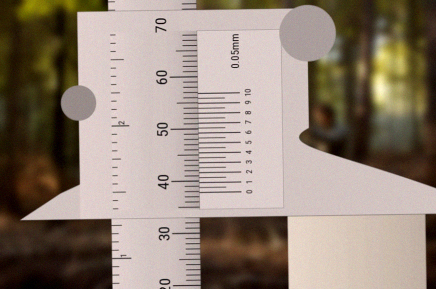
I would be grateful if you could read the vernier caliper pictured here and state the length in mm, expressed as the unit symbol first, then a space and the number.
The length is mm 37.8
